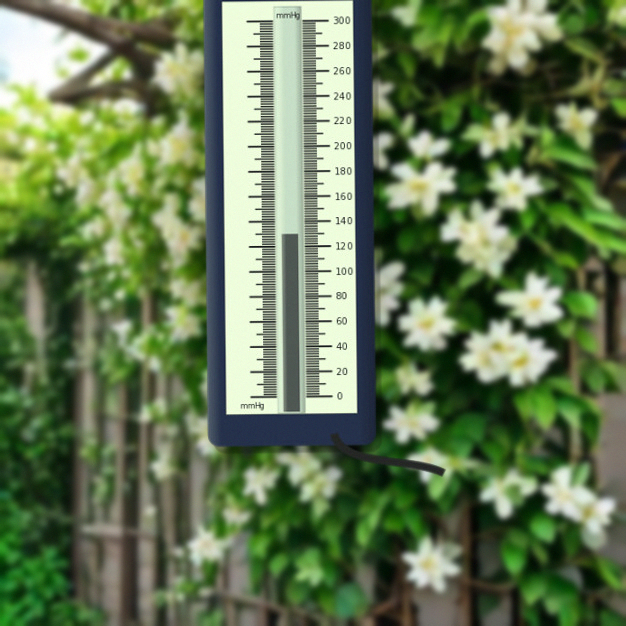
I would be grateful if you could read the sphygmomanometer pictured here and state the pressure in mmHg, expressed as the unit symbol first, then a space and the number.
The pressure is mmHg 130
